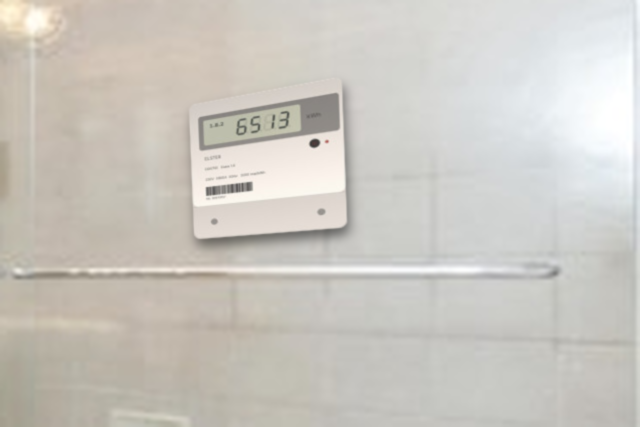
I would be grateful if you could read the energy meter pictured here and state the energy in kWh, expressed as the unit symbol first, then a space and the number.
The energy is kWh 6513
